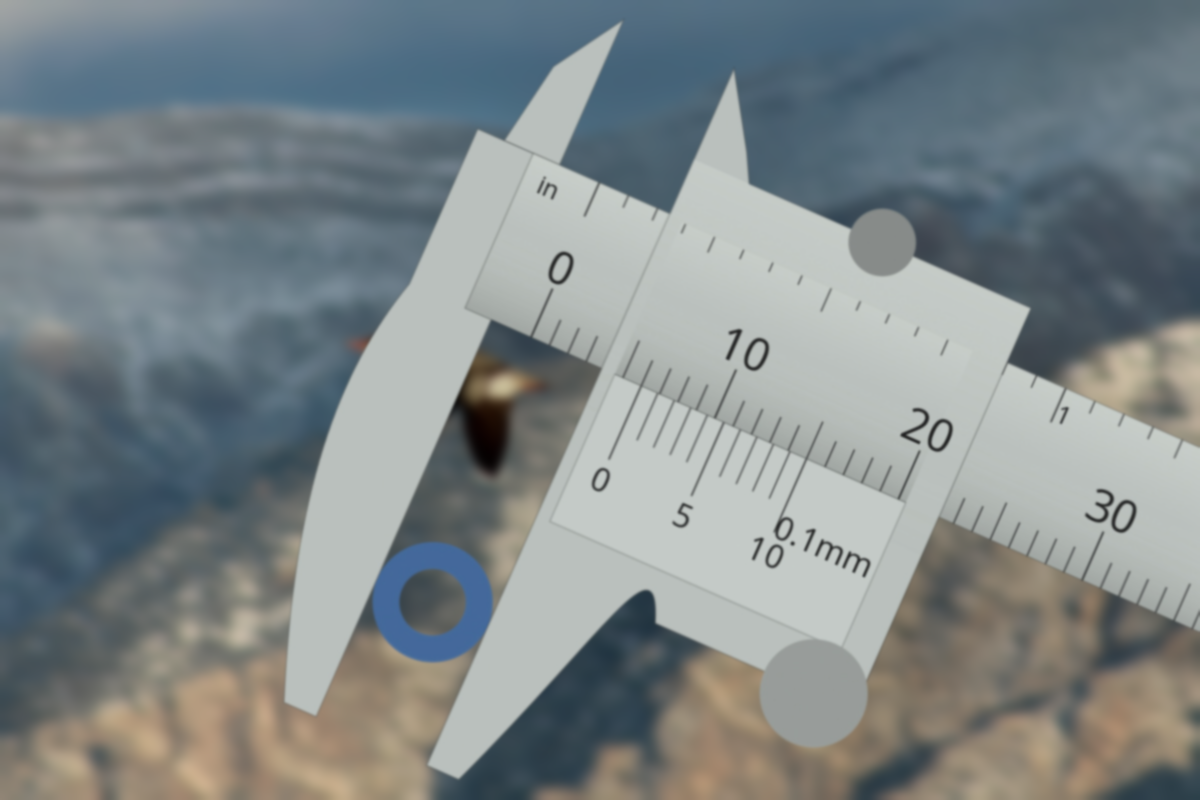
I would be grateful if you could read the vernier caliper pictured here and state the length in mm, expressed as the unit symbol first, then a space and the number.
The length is mm 6.0
